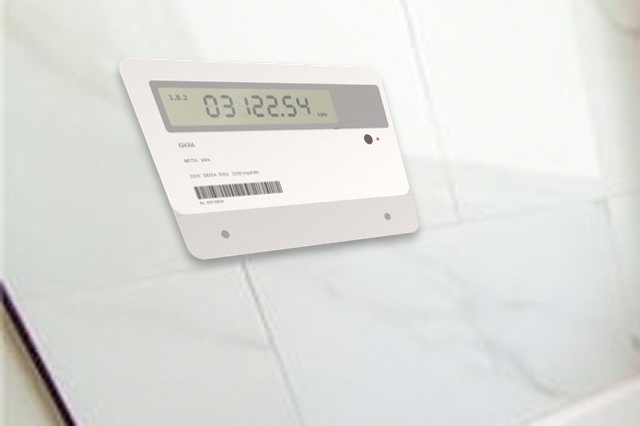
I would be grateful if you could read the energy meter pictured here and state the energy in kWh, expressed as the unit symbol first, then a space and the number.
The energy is kWh 3122.54
